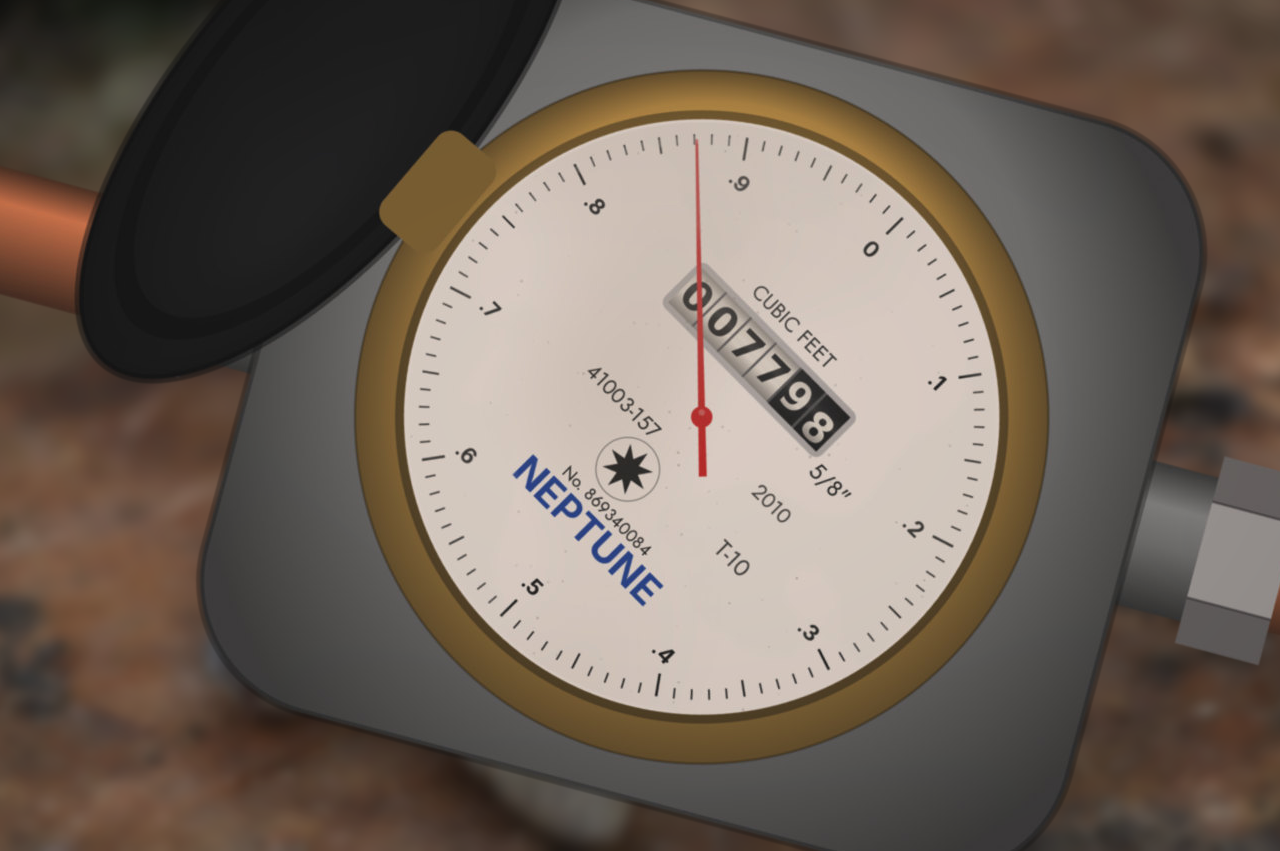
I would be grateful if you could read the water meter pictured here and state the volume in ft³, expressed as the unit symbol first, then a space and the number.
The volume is ft³ 7797.87
